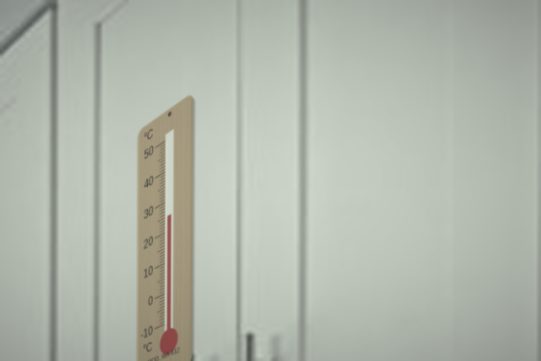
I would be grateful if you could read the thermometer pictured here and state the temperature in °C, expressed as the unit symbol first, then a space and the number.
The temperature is °C 25
